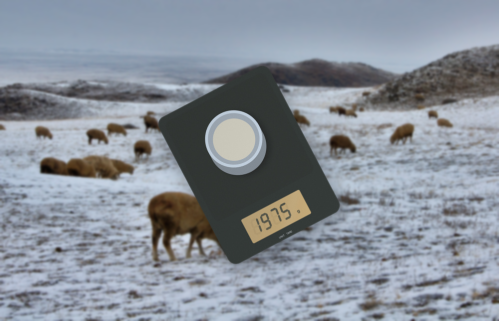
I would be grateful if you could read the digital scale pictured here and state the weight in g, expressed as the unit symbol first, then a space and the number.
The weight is g 1975
